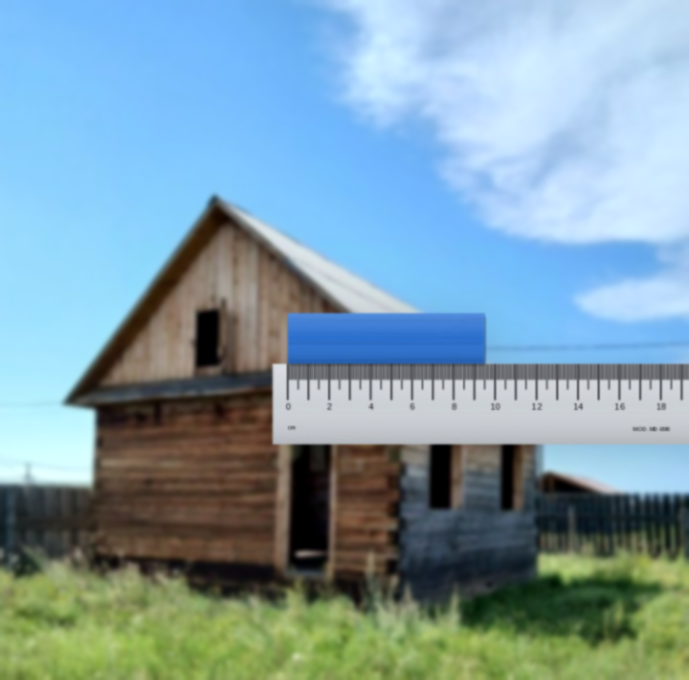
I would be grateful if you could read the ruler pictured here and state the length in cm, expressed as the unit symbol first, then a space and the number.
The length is cm 9.5
